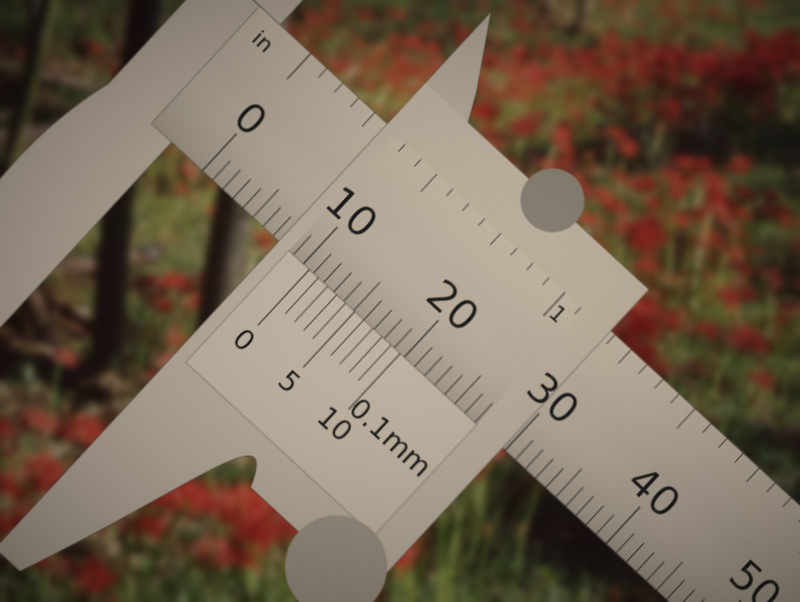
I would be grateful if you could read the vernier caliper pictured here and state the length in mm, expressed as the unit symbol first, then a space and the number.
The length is mm 10.6
